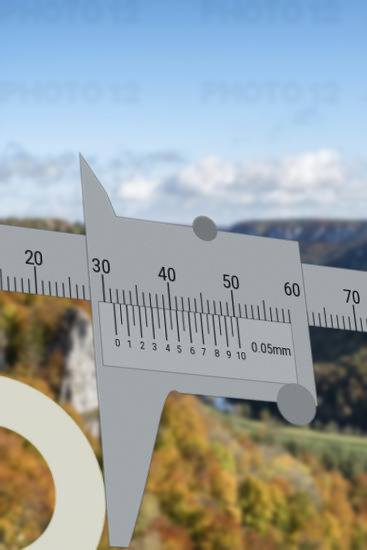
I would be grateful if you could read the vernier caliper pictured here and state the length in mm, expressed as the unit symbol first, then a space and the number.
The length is mm 31.4
